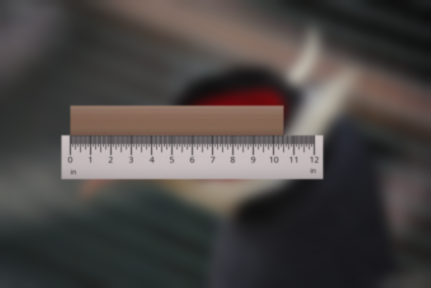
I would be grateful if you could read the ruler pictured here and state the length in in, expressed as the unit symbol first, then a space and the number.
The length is in 10.5
